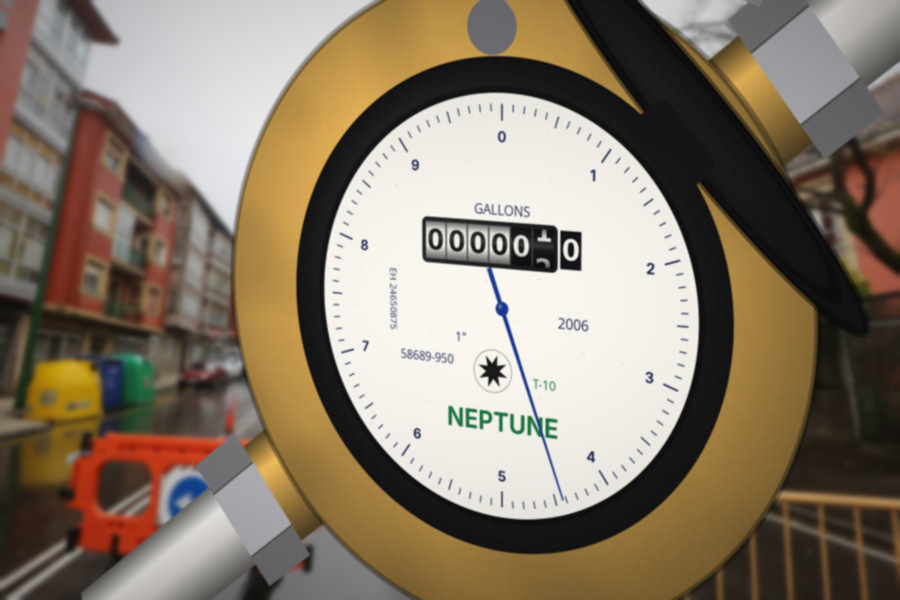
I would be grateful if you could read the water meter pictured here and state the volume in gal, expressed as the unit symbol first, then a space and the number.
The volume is gal 14.4
